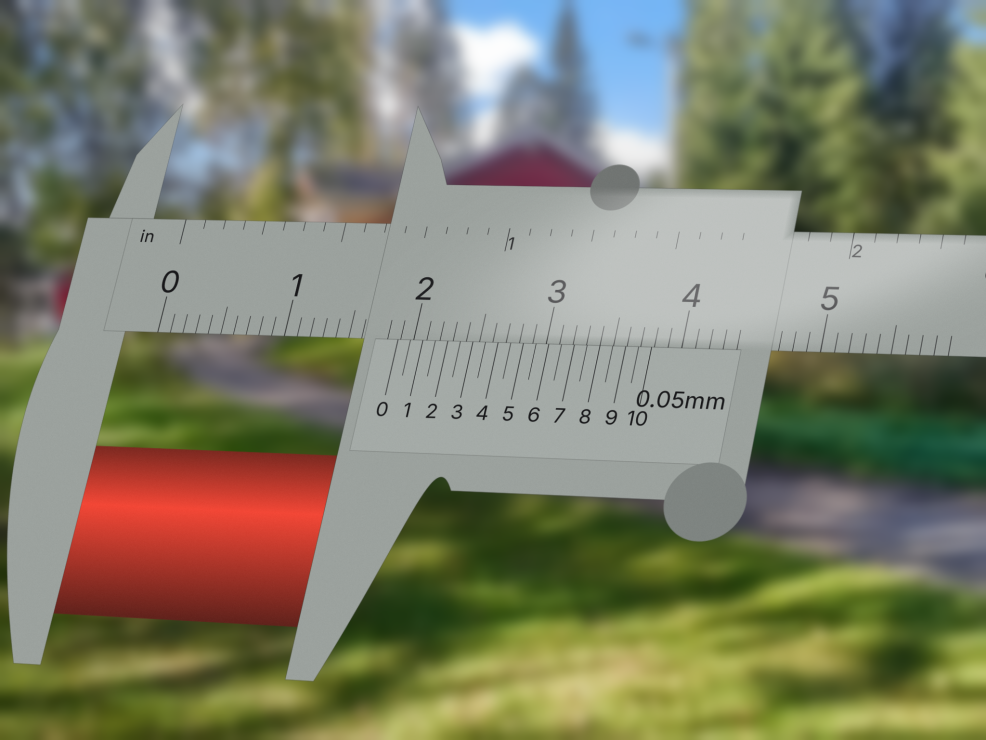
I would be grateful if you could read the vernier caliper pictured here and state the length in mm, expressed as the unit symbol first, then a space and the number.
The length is mm 18.8
